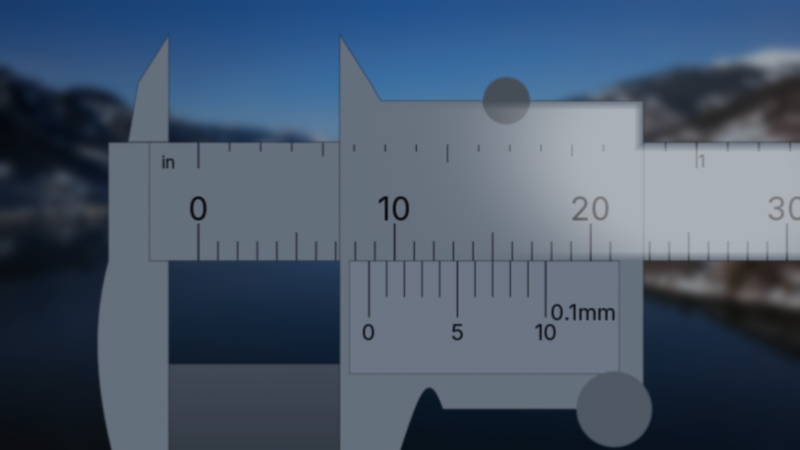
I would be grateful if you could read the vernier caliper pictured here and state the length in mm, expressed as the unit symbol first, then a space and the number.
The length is mm 8.7
